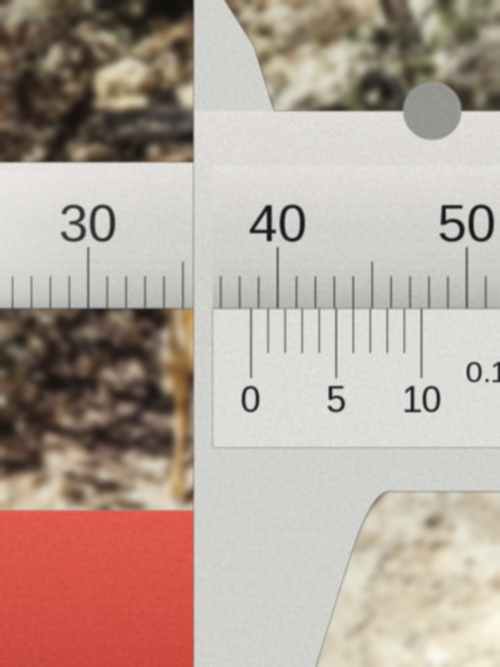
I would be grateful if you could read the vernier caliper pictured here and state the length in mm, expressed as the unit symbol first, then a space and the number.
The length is mm 38.6
